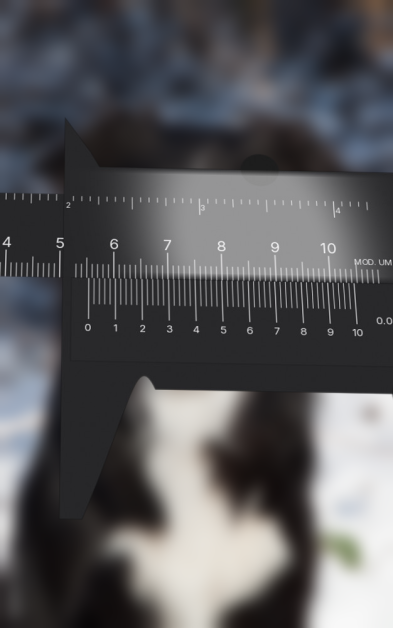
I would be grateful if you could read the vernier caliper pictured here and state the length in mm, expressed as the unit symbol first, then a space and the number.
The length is mm 55.4
